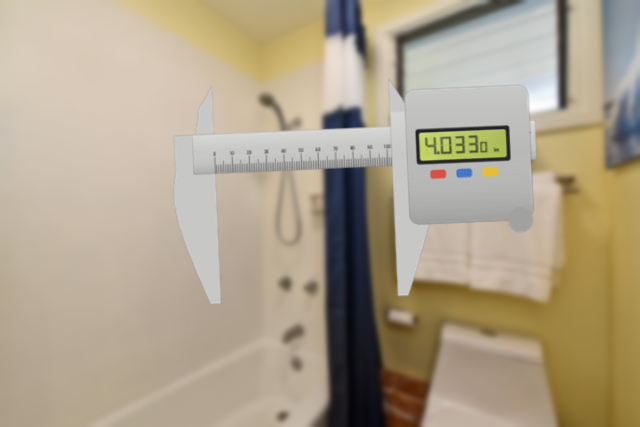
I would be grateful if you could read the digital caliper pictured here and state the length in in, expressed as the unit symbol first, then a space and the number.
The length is in 4.0330
